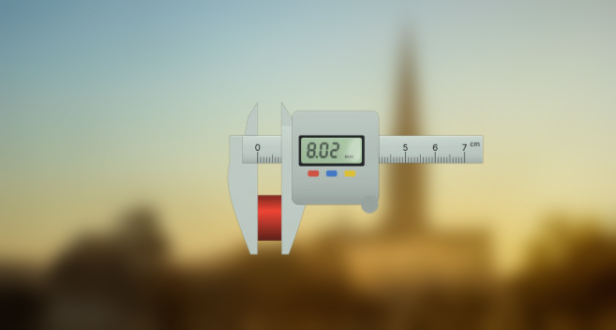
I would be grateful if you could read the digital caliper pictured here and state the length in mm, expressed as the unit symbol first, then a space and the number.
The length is mm 8.02
